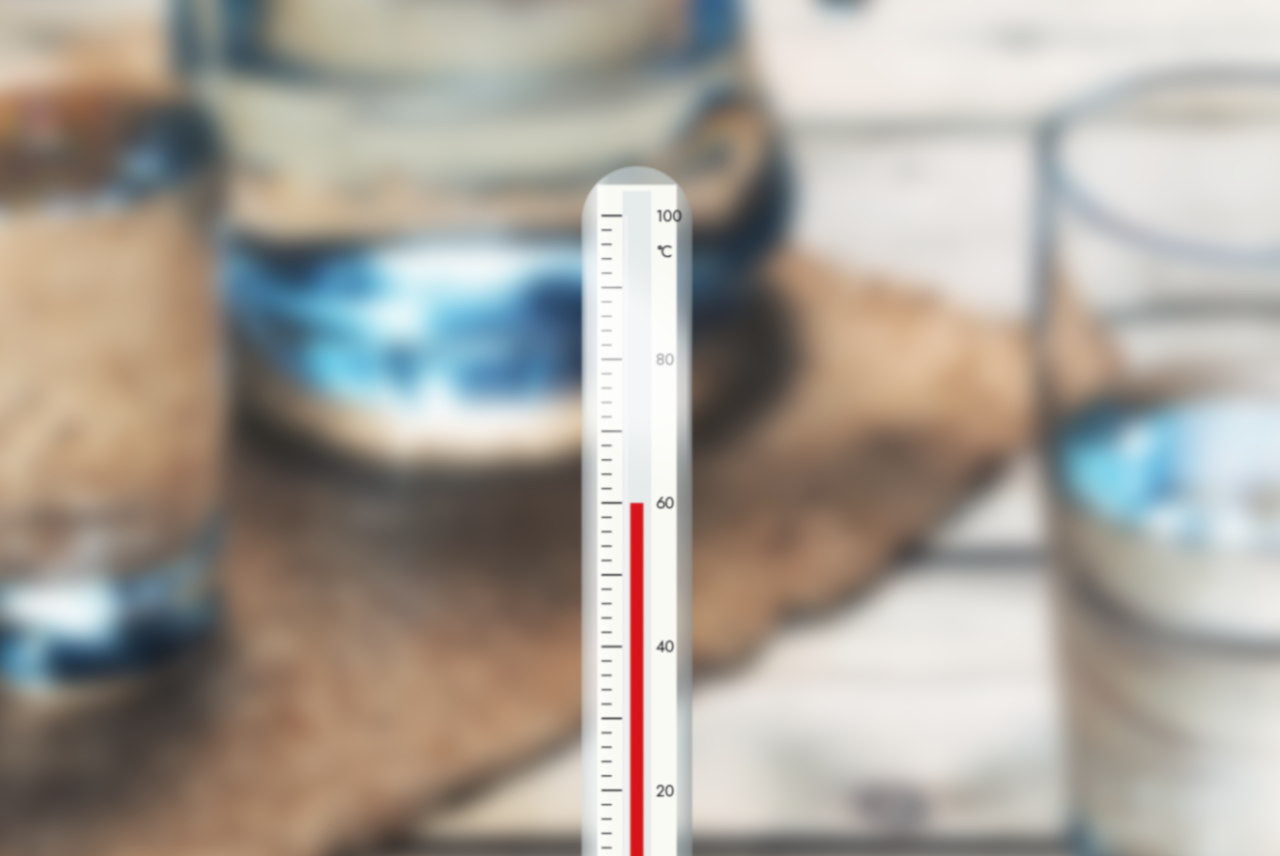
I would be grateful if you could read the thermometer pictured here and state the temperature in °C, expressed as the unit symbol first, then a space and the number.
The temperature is °C 60
